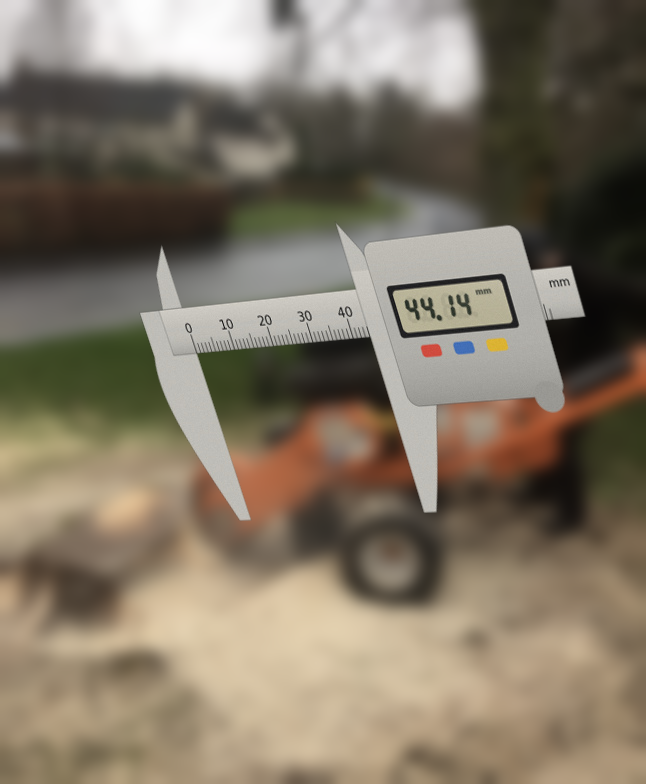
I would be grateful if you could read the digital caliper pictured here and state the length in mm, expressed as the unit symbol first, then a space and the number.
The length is mm 44.14
